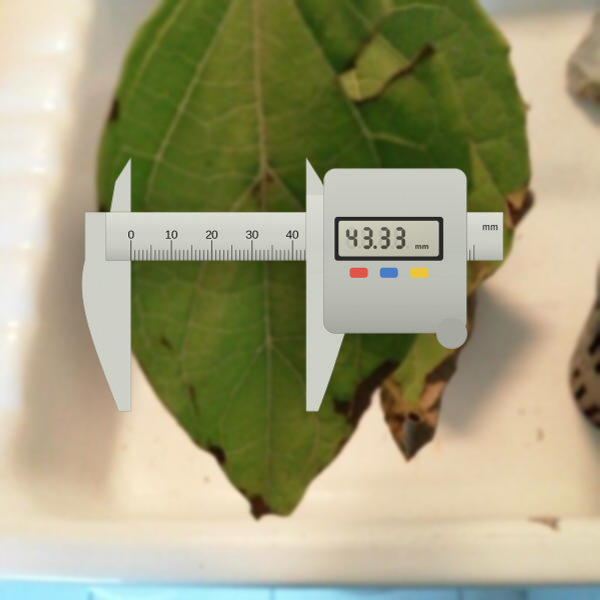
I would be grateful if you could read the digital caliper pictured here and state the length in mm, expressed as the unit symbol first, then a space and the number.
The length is mm 43.33
